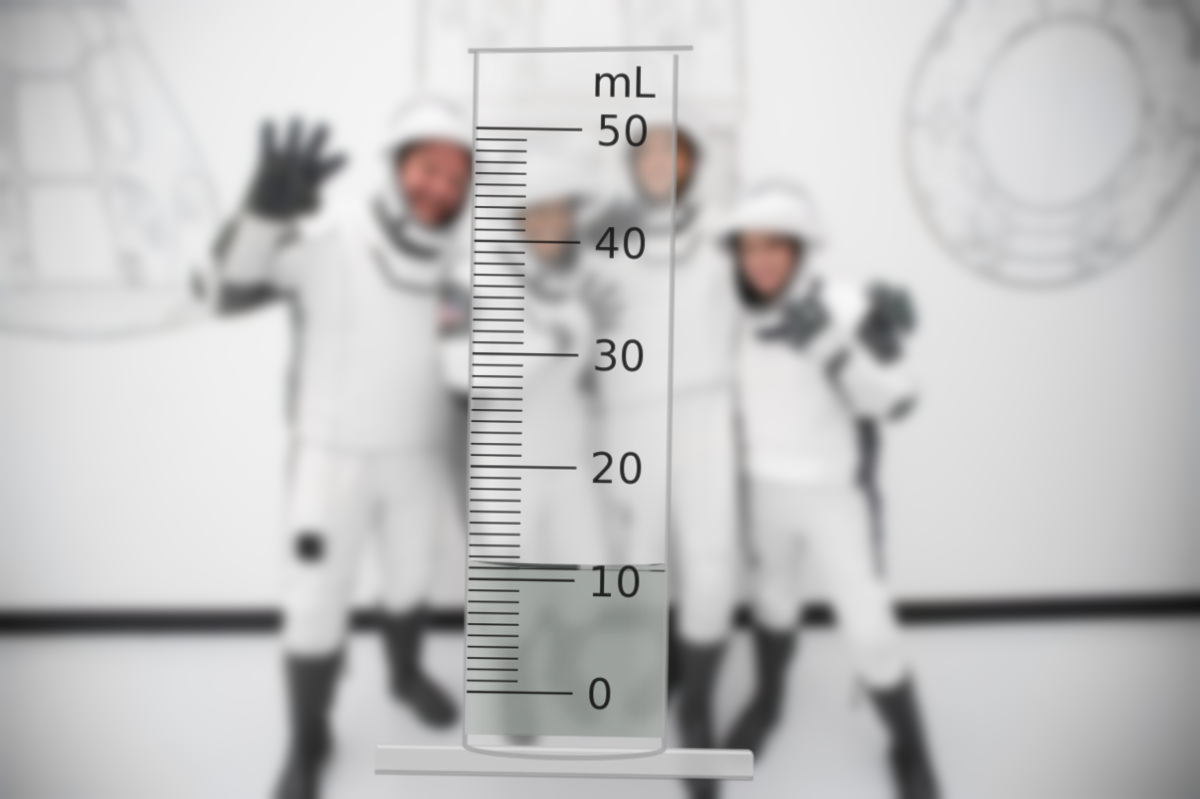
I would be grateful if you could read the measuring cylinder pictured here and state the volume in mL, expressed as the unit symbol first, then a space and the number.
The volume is mL 11
